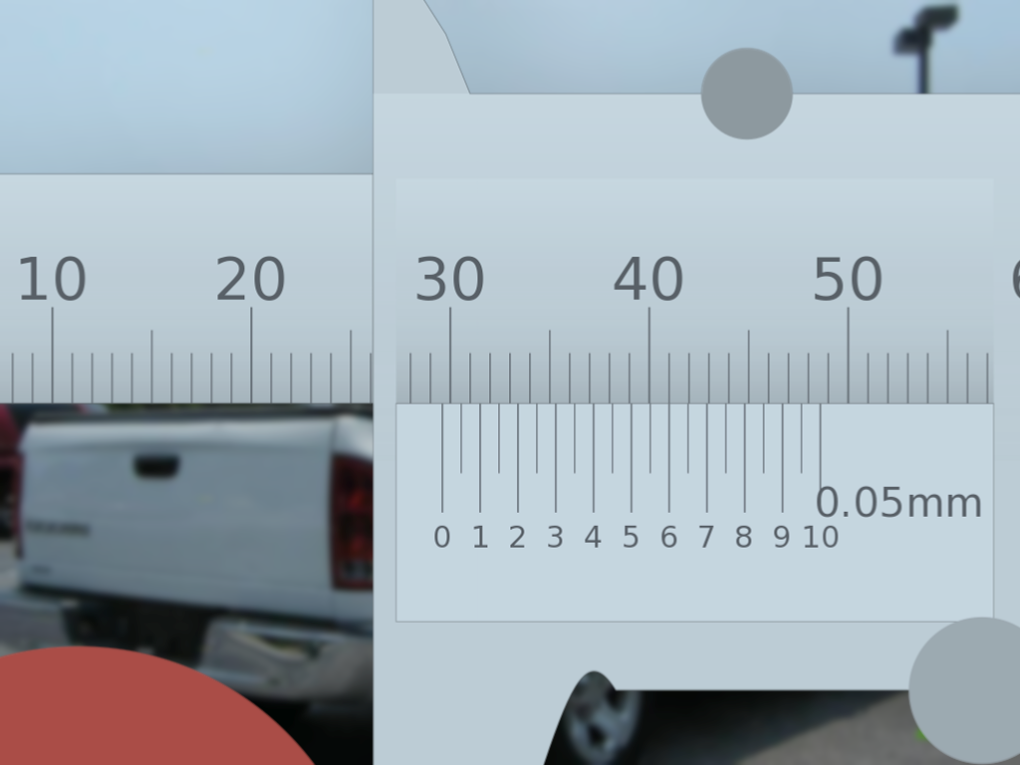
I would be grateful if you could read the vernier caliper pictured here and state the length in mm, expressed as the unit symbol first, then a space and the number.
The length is mm 29.6
